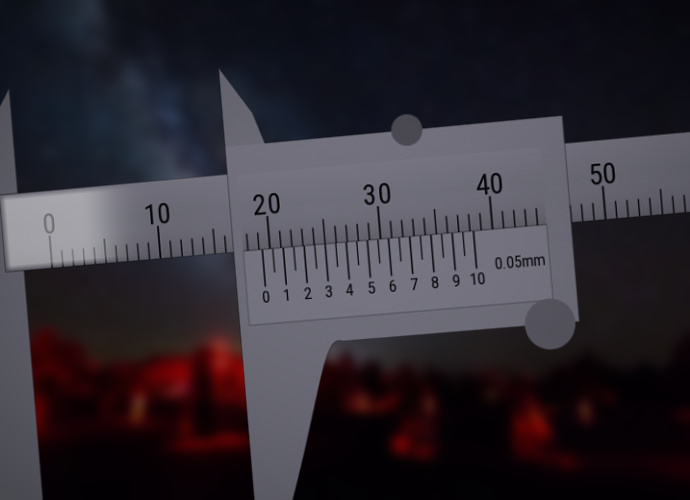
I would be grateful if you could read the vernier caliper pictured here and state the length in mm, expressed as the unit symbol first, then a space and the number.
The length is mm 19.3
